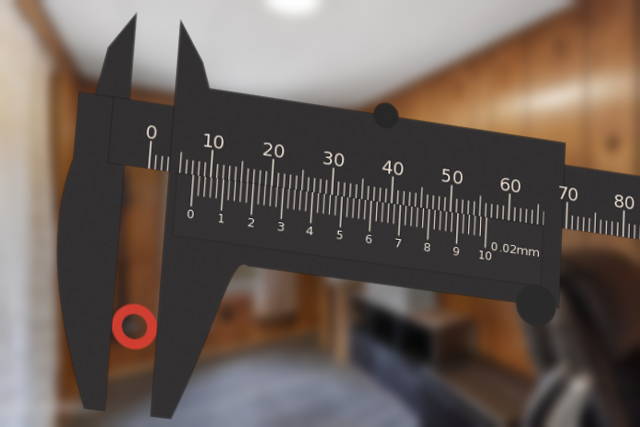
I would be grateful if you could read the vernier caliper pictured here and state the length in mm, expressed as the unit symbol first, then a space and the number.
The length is mm 7.2
